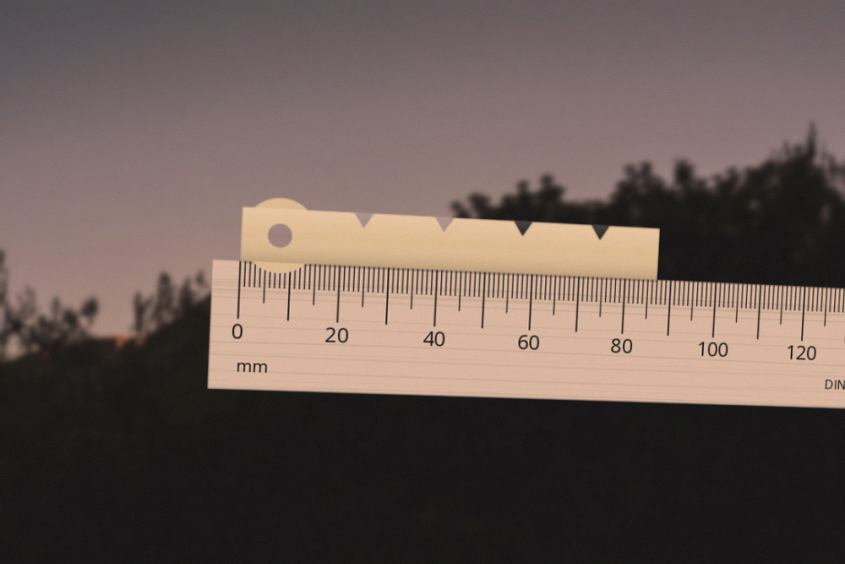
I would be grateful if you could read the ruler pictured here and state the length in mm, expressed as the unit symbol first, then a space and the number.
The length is mm 87
